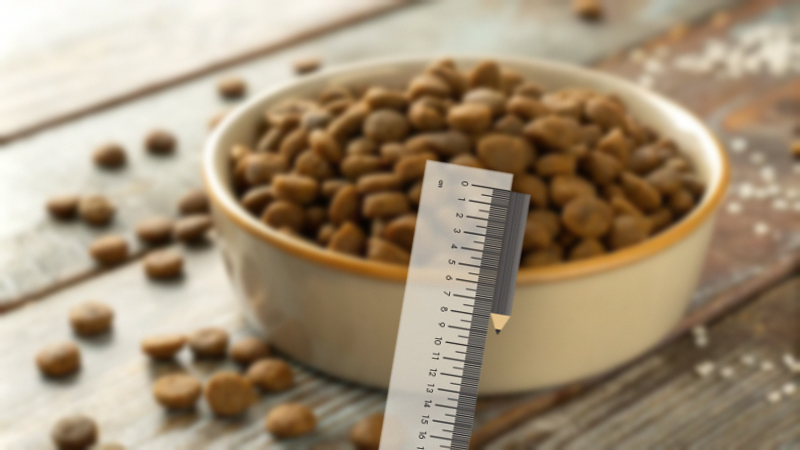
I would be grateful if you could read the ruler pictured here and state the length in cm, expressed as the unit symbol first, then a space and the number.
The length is cm 9
